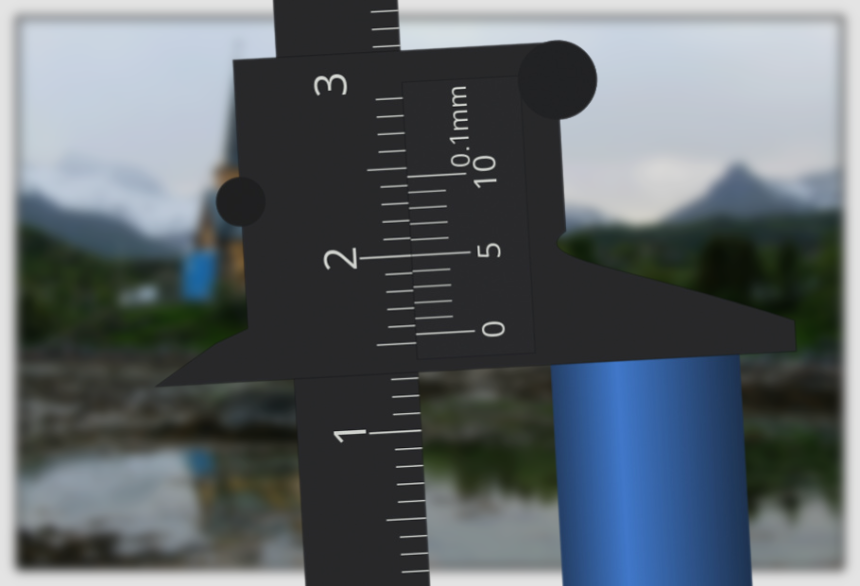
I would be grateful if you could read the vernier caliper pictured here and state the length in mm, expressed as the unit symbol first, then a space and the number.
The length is mm 15.5
